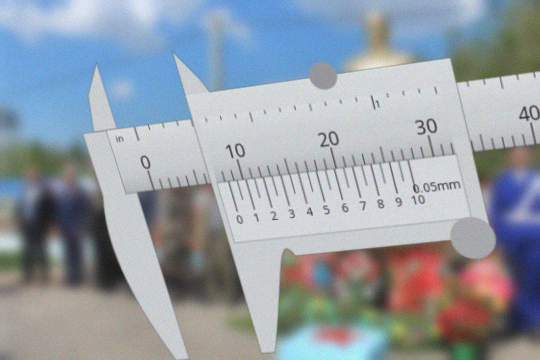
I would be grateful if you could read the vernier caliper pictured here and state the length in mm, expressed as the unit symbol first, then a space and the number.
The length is mm 8.4
